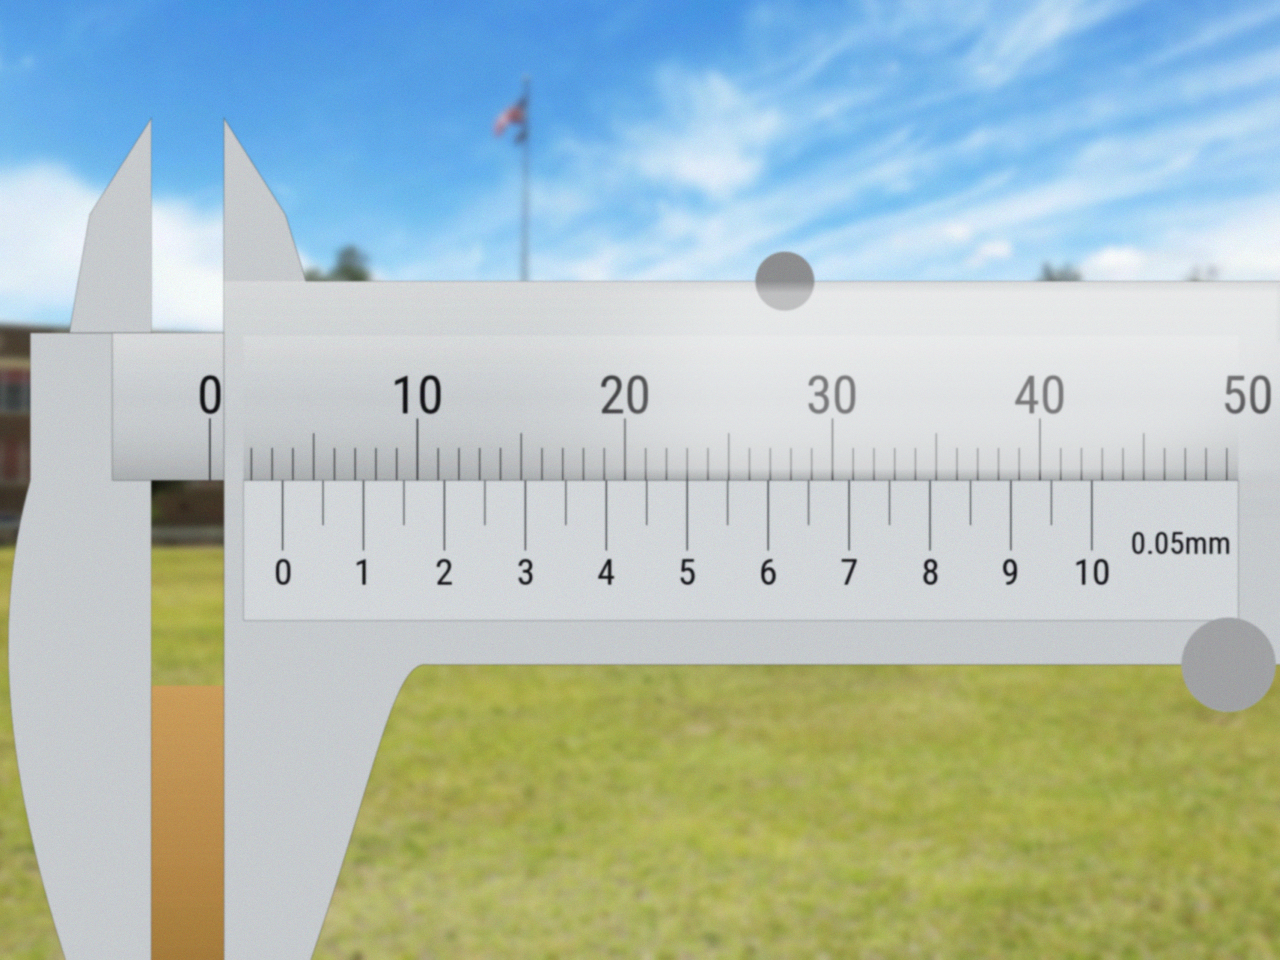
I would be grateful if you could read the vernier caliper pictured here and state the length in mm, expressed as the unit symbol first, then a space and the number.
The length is mm 3.5
